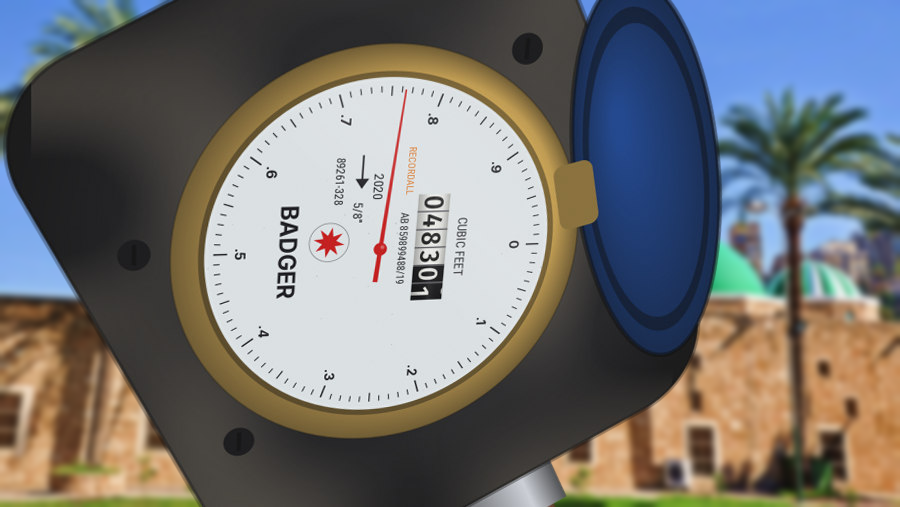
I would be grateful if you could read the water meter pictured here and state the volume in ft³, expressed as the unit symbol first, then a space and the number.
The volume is ft³ 48300.76
